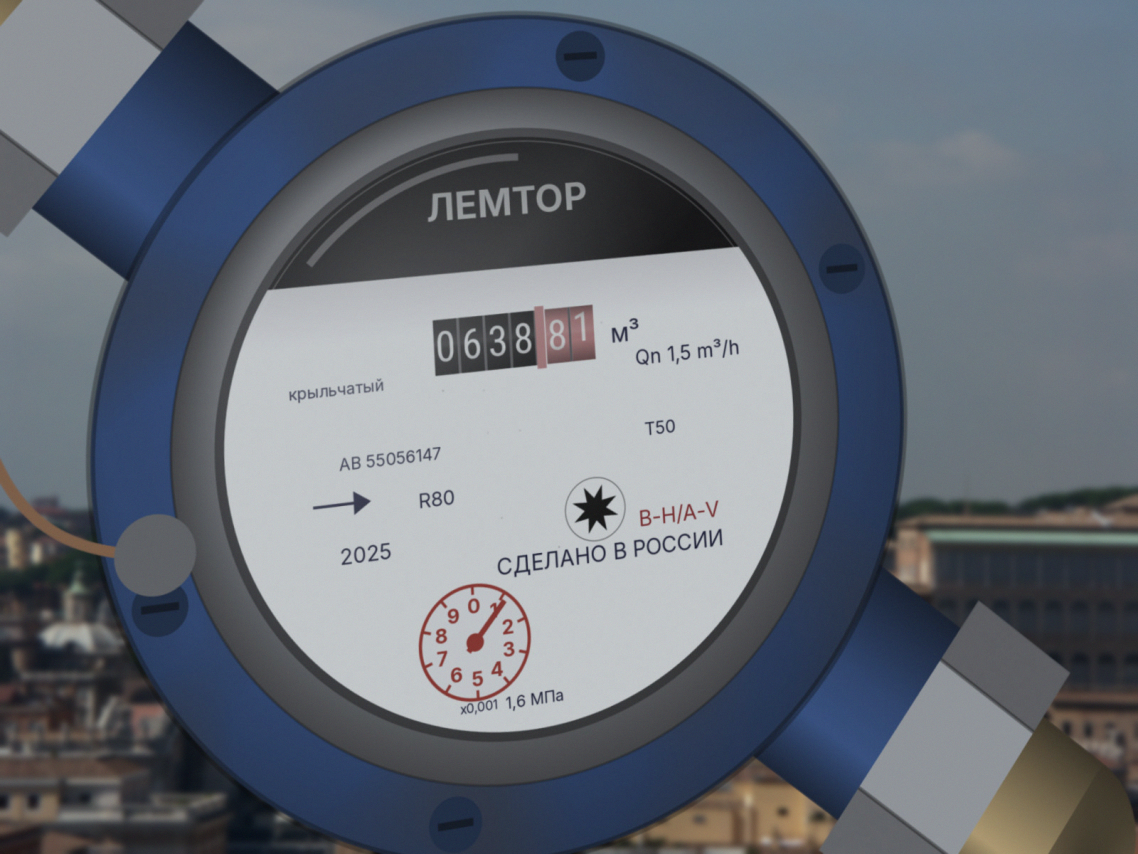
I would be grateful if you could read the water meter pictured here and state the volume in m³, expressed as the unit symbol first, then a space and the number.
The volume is m³ 638.811
